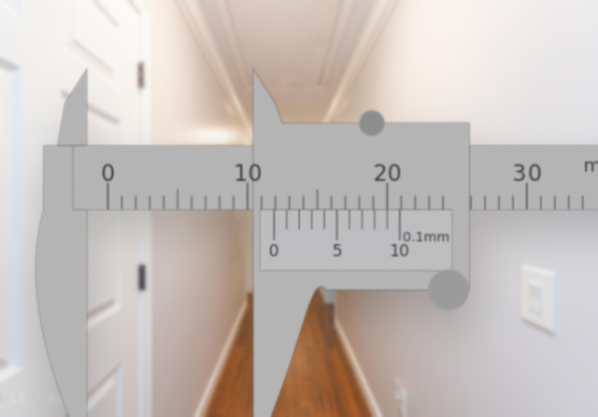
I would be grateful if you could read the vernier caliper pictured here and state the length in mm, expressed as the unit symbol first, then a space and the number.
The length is mm 11.9
